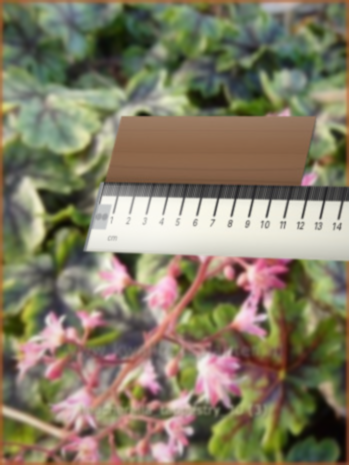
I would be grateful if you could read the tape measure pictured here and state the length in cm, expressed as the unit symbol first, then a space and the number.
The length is cm 11.5
